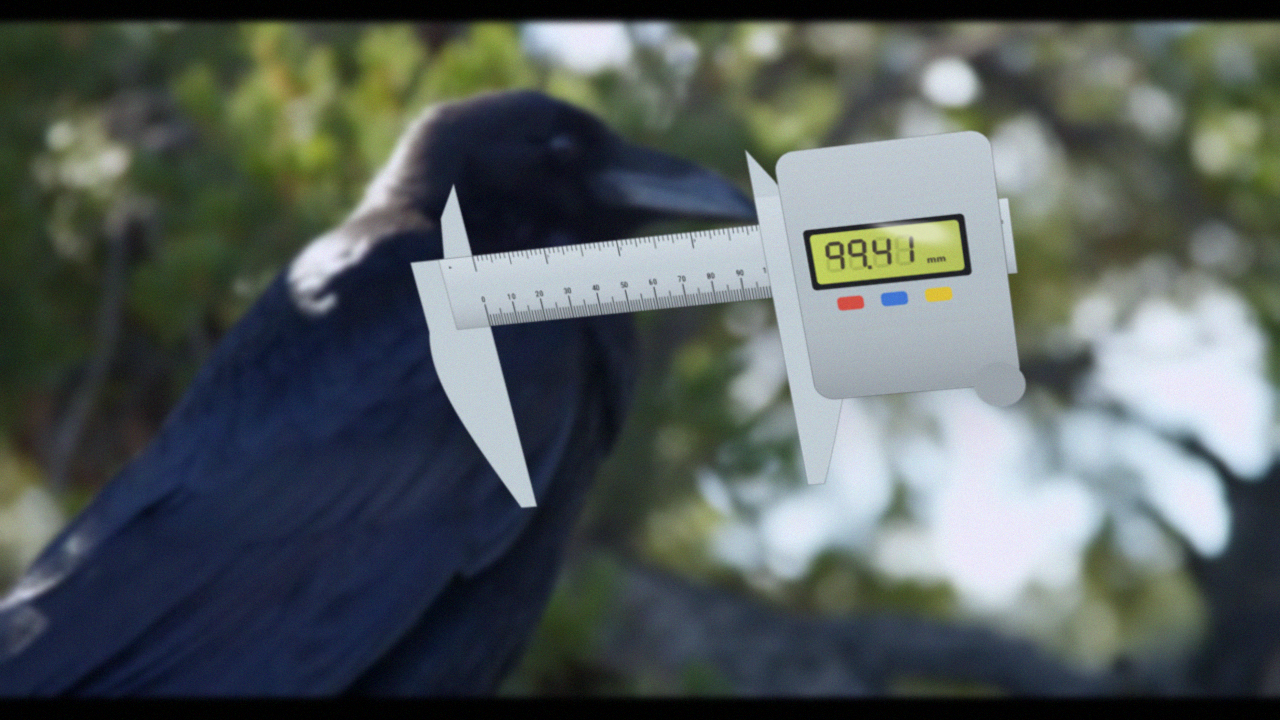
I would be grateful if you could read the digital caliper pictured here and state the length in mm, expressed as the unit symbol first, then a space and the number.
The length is mm 99.41
